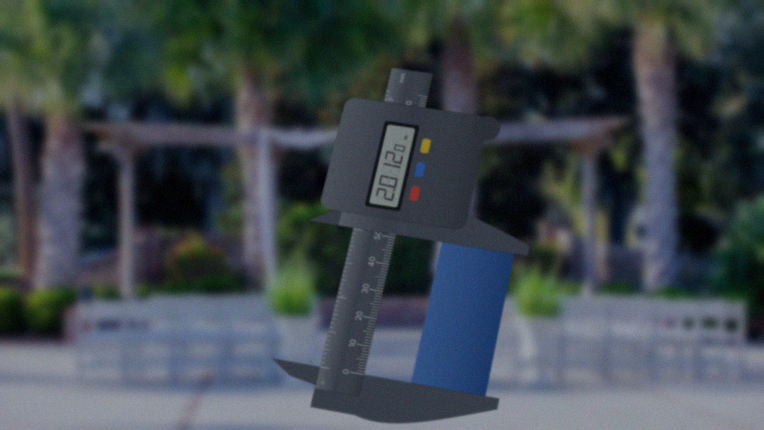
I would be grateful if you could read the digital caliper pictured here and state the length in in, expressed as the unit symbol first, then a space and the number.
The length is in 2.0120
